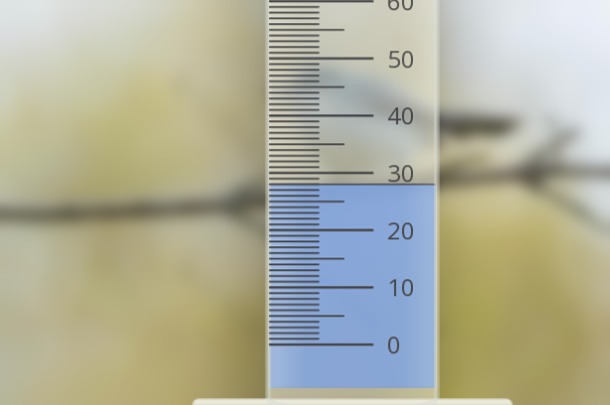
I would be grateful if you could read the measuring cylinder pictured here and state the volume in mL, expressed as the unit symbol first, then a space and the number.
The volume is mL 28
